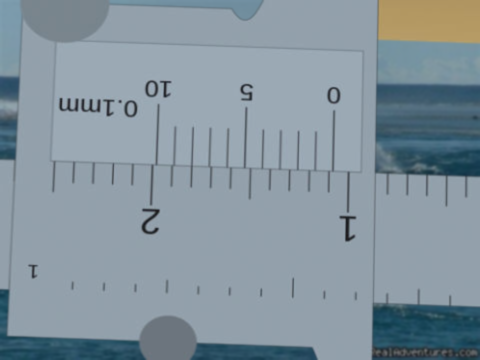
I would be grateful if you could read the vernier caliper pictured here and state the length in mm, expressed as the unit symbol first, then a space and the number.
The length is mm 10.8
